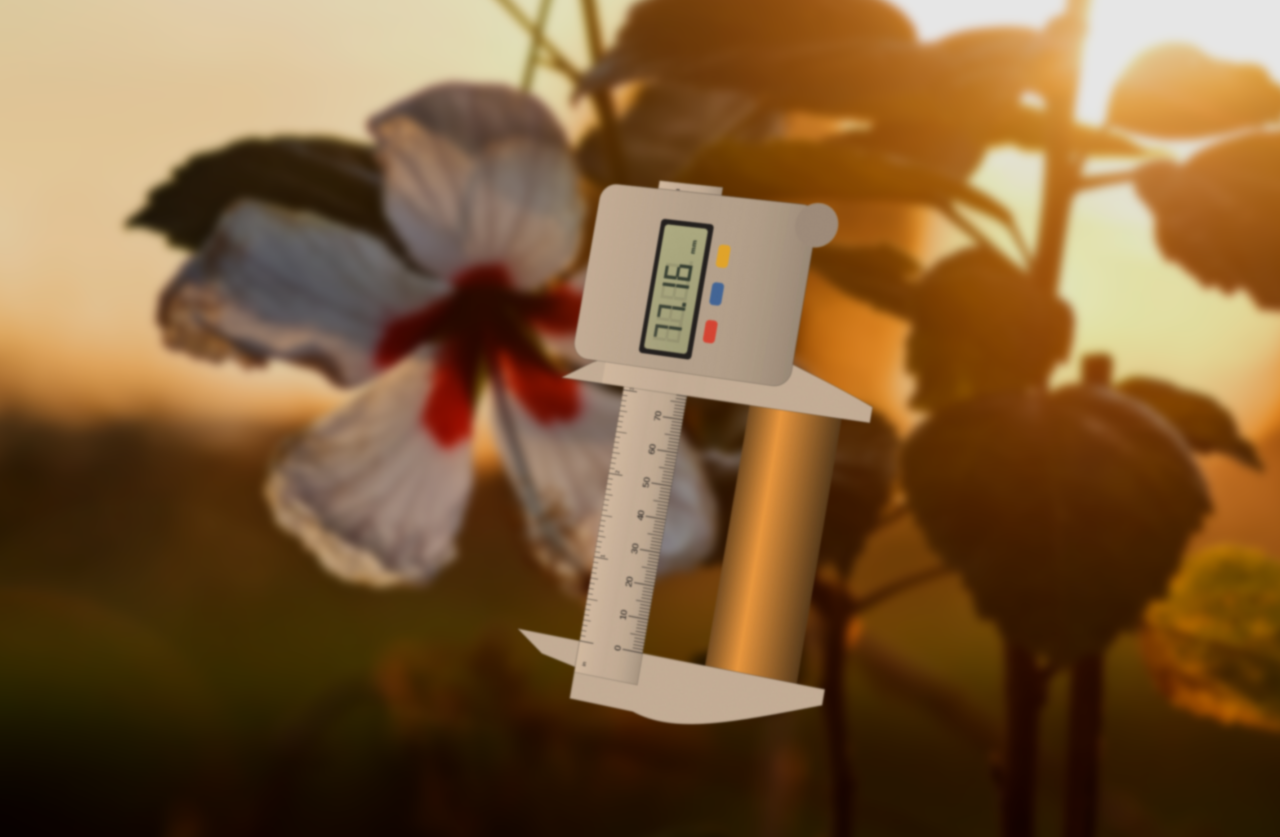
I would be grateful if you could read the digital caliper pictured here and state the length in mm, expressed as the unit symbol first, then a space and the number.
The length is mm 77.16
